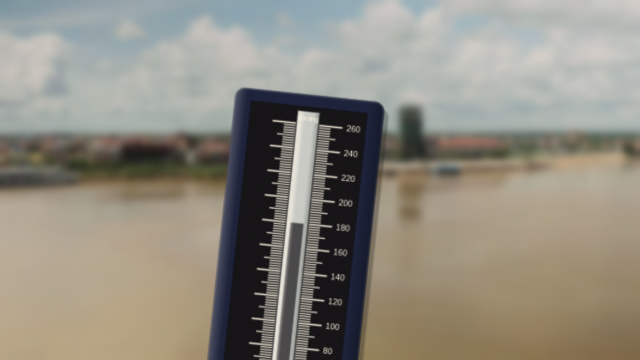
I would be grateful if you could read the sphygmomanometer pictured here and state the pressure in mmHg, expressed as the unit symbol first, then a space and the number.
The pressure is mmHg 180
